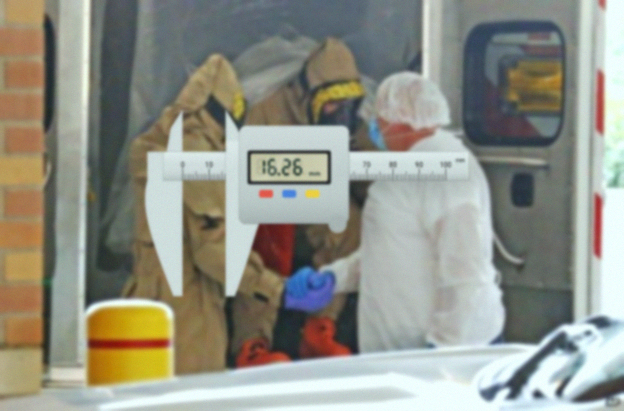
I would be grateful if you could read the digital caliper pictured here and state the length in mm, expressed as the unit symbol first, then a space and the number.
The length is mm 16.26
